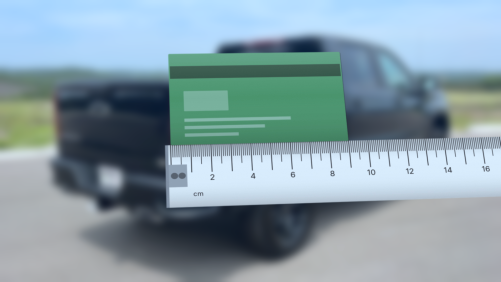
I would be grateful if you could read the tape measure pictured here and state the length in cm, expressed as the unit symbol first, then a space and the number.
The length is cm 9
